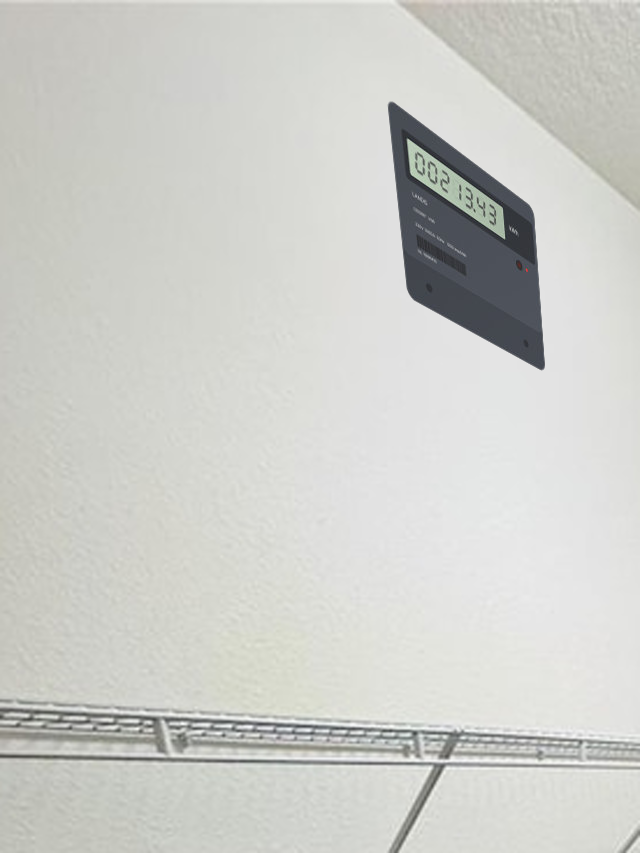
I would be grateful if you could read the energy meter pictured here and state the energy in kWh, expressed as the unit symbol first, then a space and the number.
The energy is kWh 213.43
